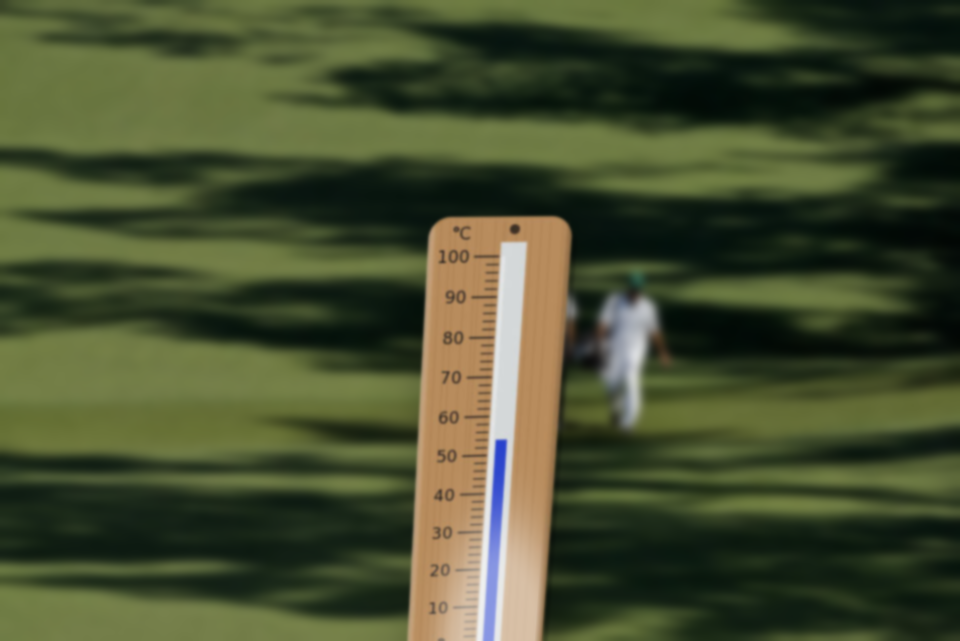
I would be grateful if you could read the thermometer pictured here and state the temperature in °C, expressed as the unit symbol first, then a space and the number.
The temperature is °C 54
